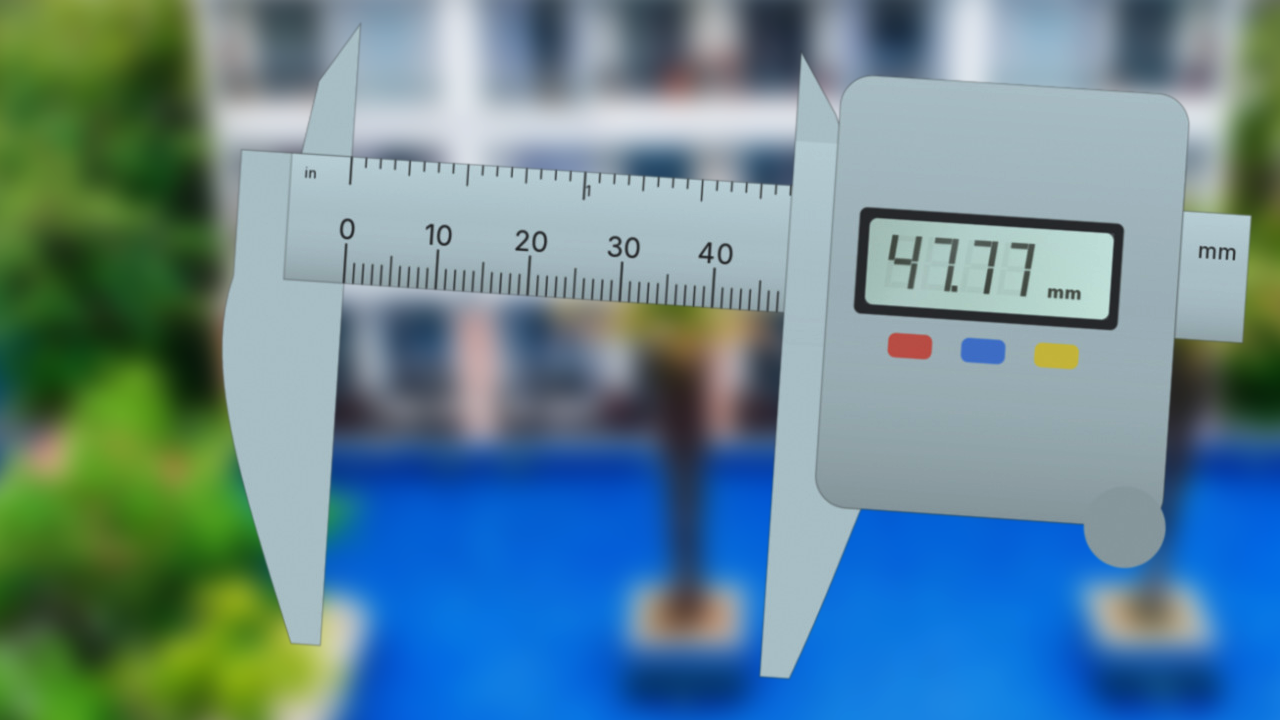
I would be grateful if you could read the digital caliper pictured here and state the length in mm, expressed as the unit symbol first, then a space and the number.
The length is mm 47.77
